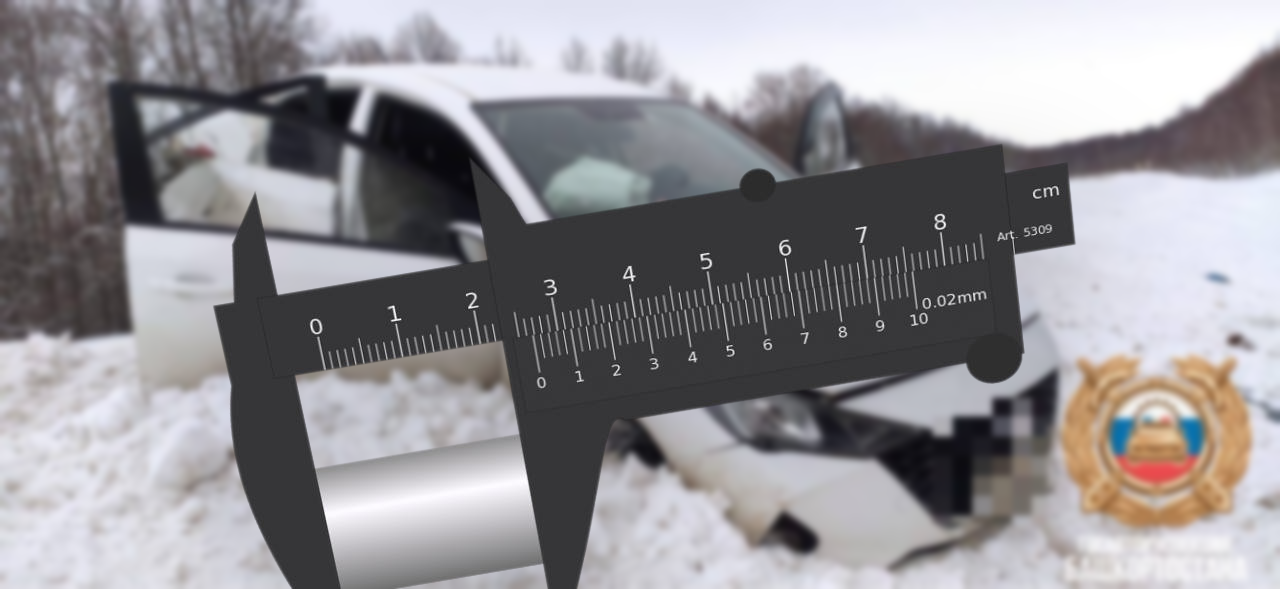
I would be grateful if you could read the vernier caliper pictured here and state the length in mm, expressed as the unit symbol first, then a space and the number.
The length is mm 26.8
